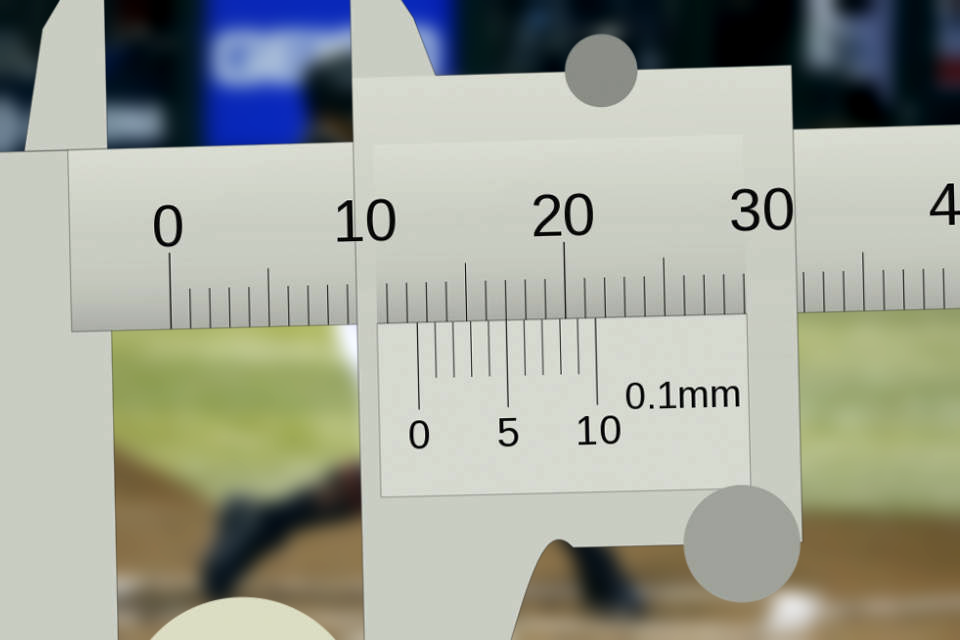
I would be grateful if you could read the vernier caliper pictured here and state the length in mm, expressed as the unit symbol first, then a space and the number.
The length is mm 12.5
